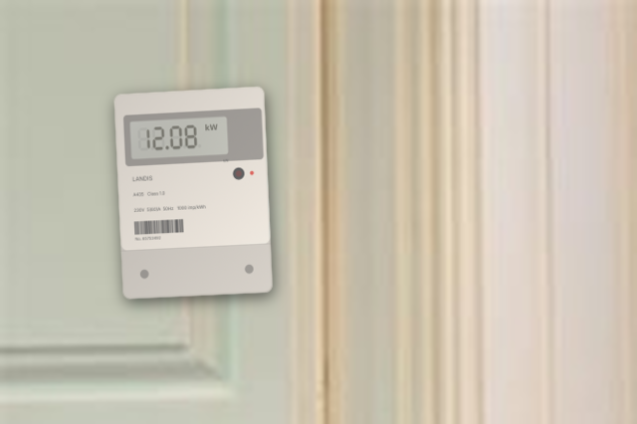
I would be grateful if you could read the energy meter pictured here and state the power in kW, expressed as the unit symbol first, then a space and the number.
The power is kW 12.08
